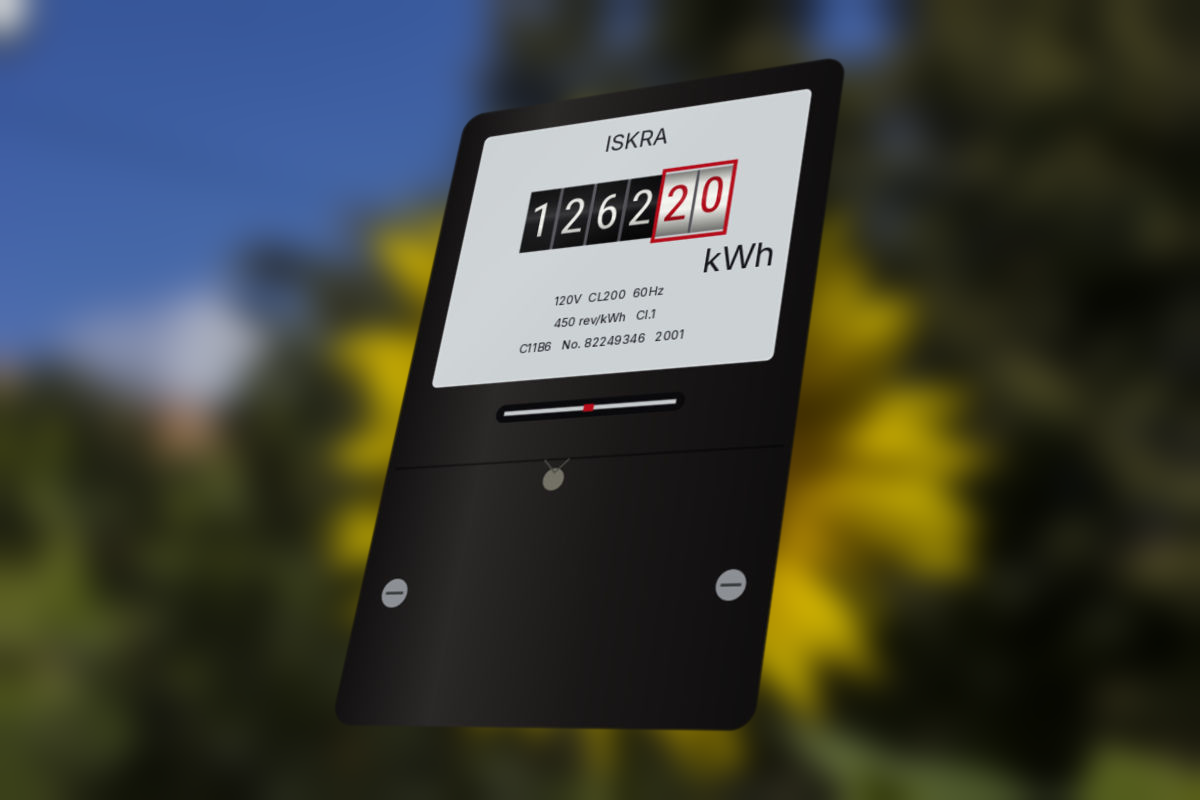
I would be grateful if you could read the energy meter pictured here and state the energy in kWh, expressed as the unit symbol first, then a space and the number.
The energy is kWh 1262.20
